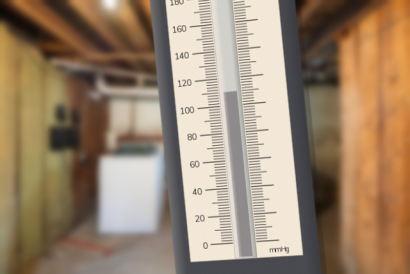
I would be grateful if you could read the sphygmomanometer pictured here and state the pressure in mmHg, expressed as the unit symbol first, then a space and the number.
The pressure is mmHg 110
